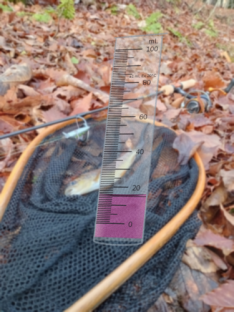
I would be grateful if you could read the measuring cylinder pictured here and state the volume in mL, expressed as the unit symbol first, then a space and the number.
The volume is mL 15
